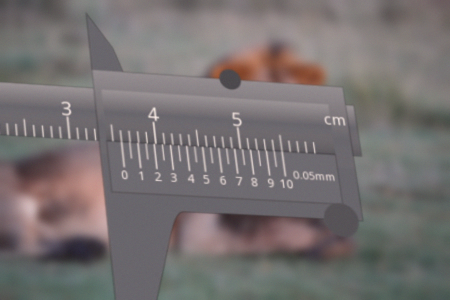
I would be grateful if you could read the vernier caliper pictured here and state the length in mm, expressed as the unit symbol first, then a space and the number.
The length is mm 36.0
